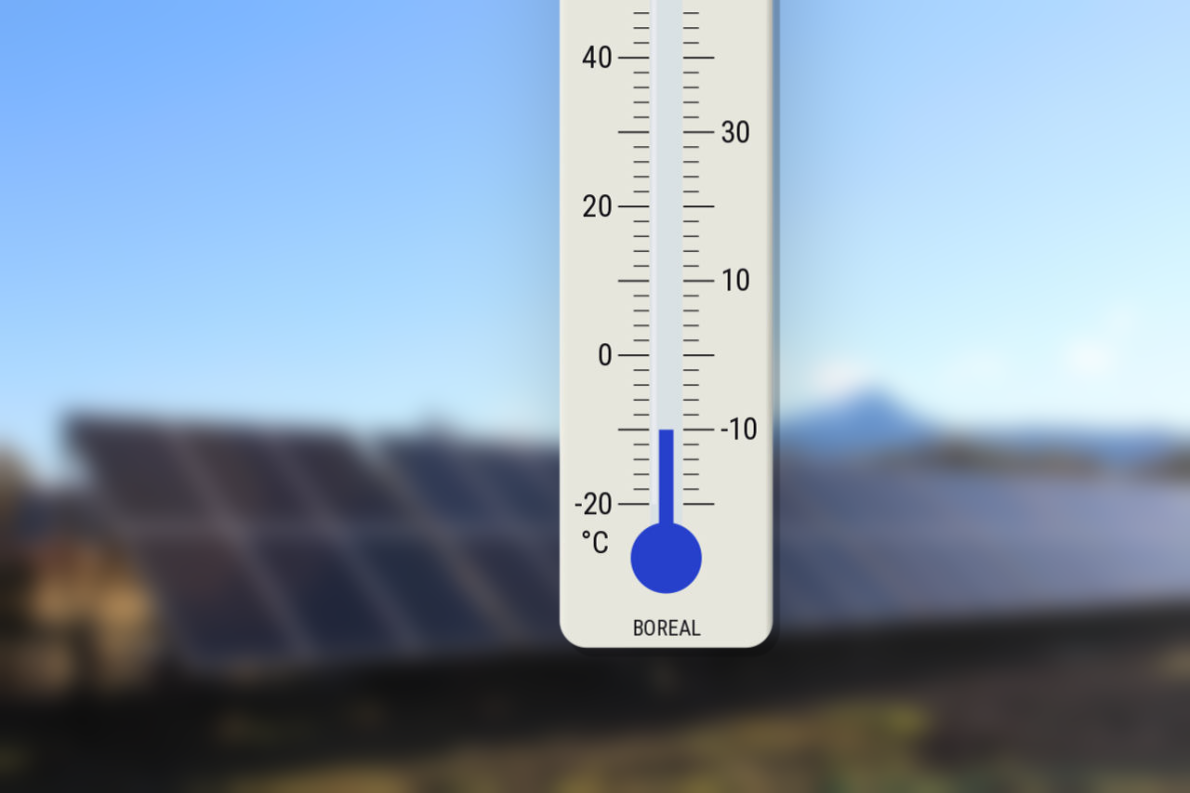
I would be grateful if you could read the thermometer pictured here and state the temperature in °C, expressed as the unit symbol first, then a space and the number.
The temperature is °C -10
